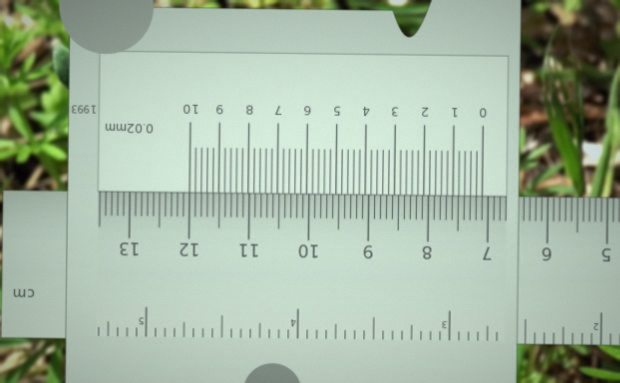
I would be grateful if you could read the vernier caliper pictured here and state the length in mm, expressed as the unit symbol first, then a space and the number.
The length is mm 71.0
